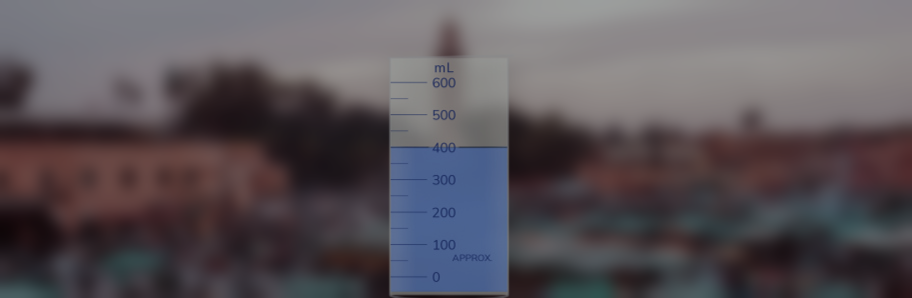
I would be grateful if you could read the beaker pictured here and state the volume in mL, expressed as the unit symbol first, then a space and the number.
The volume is mL 400
